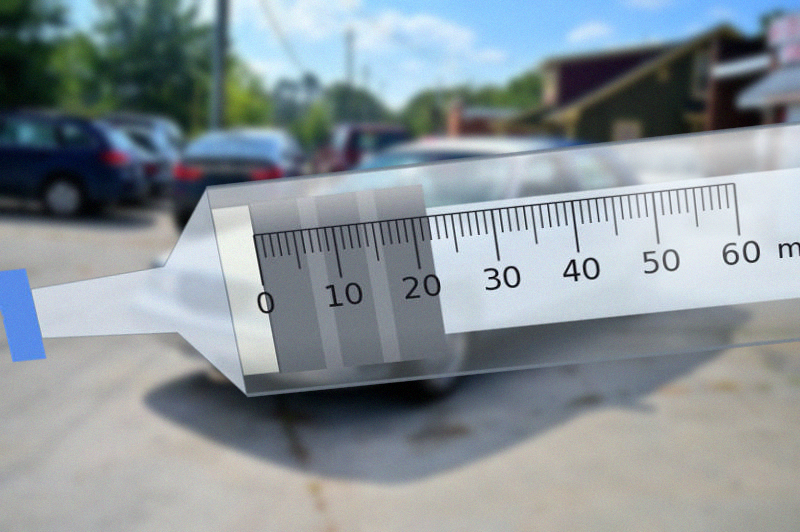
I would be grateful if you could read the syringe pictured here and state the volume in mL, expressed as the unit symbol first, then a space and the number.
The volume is mL 0
